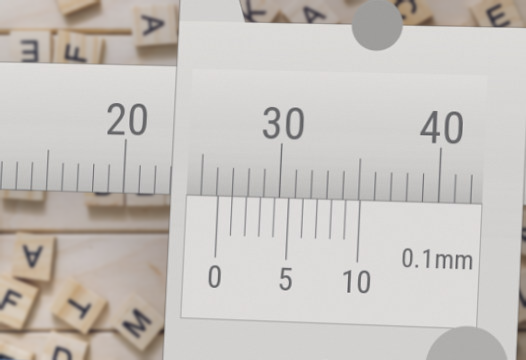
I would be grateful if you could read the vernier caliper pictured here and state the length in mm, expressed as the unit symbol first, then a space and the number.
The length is mm 26.1
